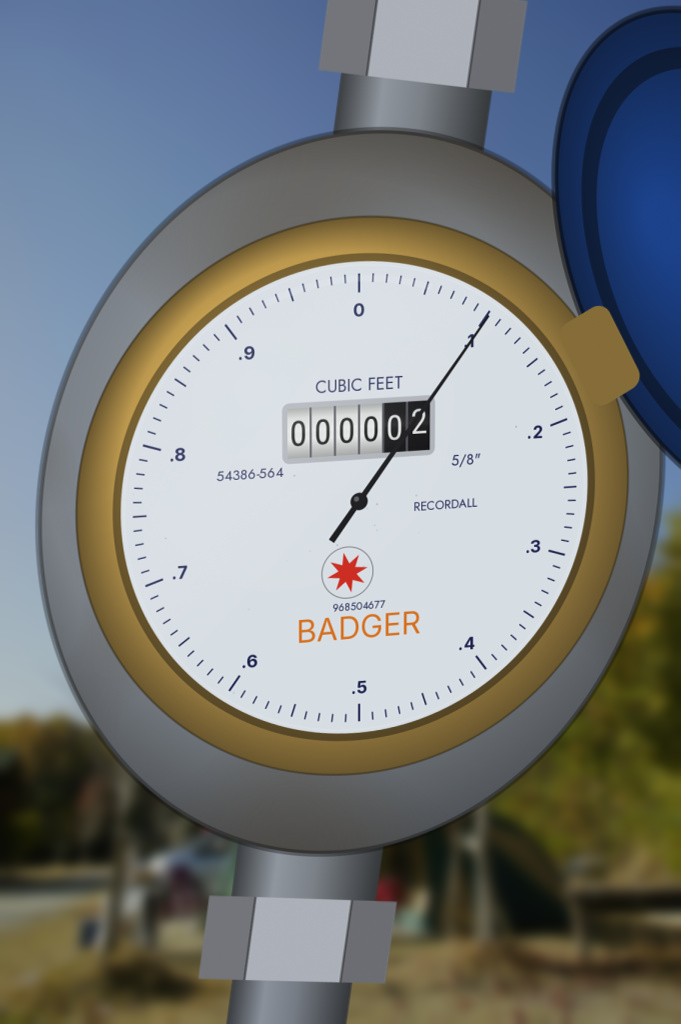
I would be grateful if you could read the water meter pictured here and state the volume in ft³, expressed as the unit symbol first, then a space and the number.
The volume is ft³ 2.10
